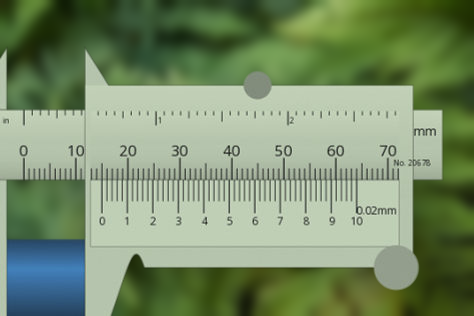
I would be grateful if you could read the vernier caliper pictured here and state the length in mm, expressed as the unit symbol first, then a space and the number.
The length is mm 15.0
